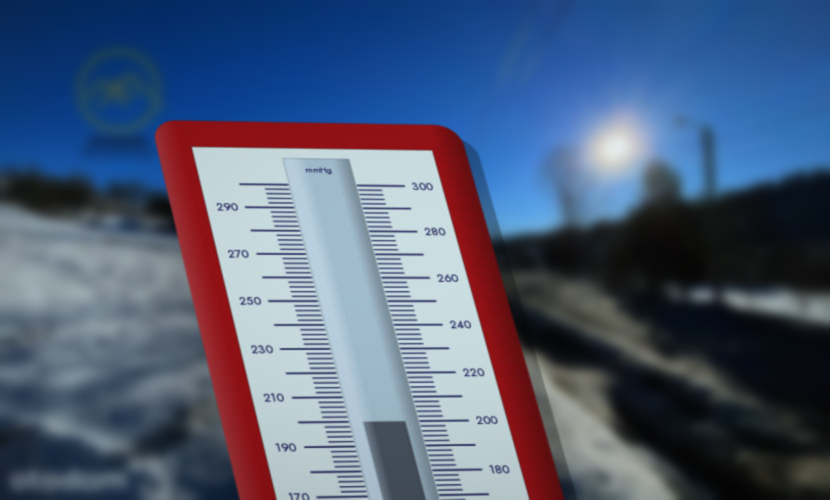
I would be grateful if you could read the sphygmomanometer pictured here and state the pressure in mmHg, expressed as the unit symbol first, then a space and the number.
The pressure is mmHg 200
